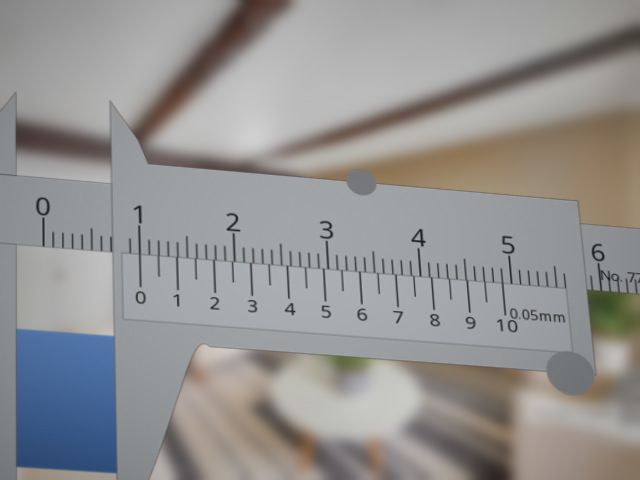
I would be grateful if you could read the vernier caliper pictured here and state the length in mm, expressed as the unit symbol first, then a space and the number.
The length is mm 10.0
